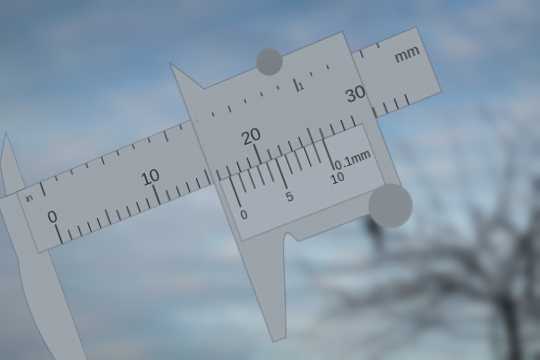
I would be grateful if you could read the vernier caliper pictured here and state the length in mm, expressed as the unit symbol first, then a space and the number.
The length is mm 16.9
